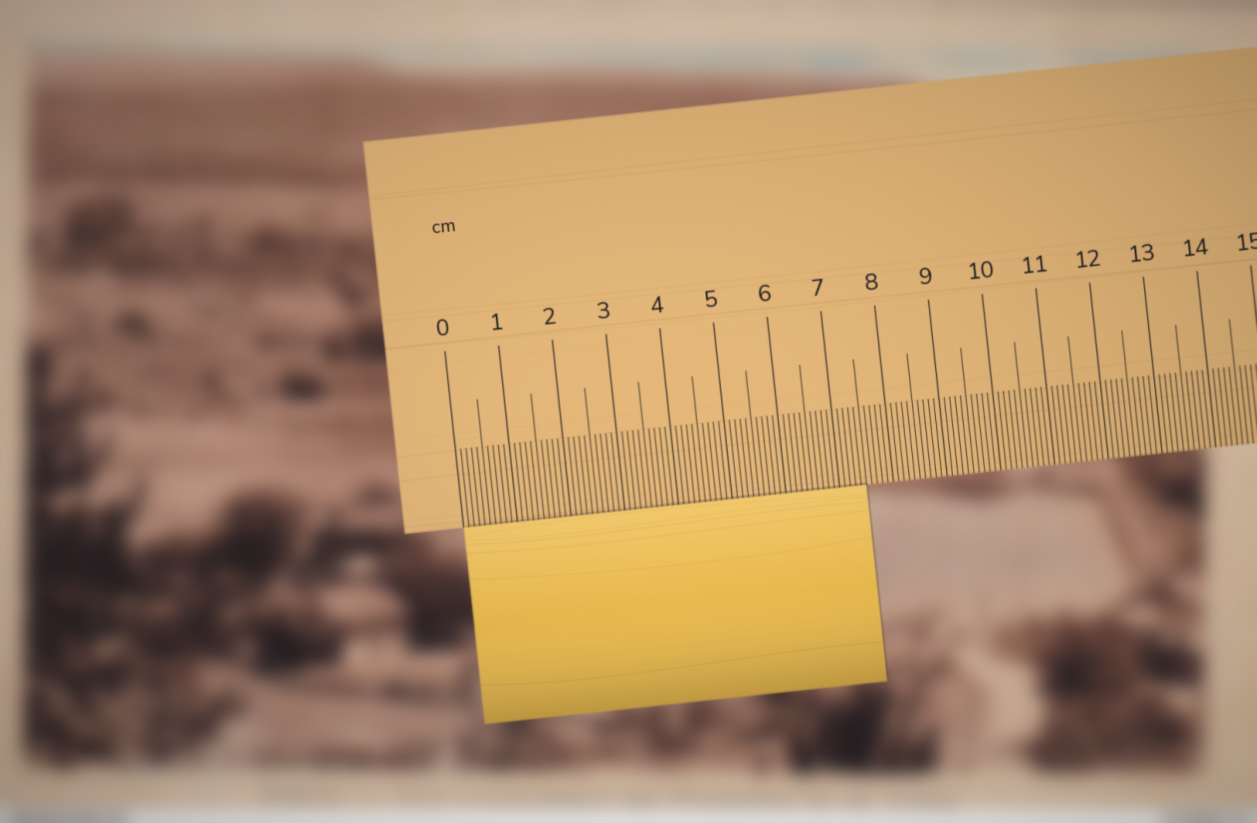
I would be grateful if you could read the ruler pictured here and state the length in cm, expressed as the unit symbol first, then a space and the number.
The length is cm 7.5
